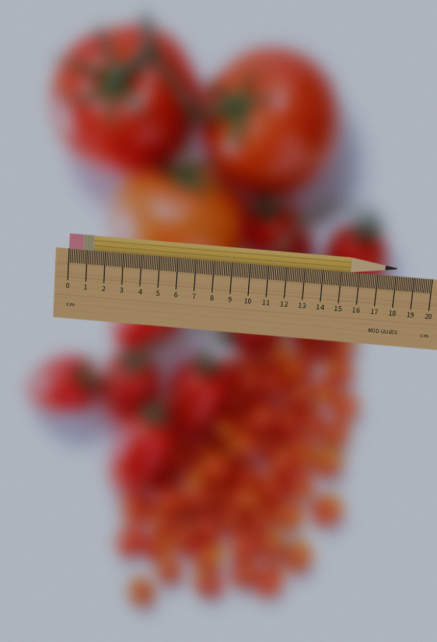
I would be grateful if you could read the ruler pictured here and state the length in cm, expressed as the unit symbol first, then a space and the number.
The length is cm 18
